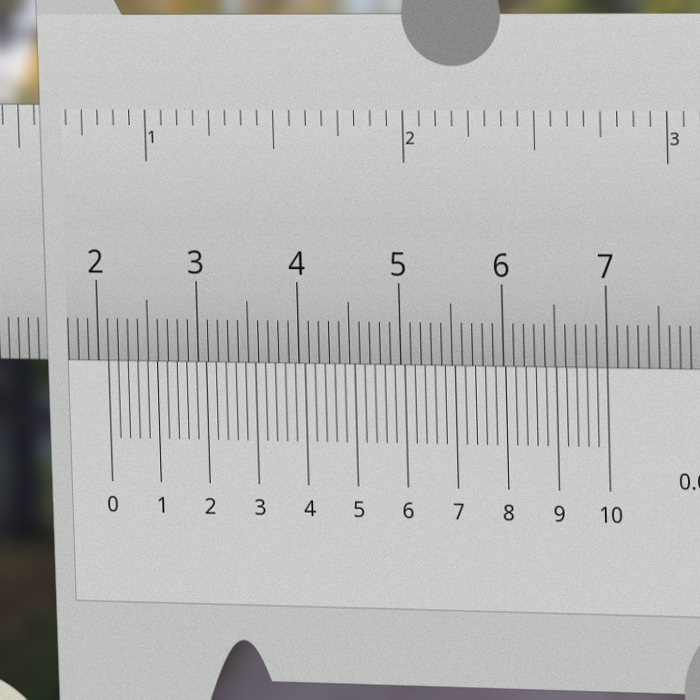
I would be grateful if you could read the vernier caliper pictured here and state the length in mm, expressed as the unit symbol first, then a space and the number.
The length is mm 21.0
